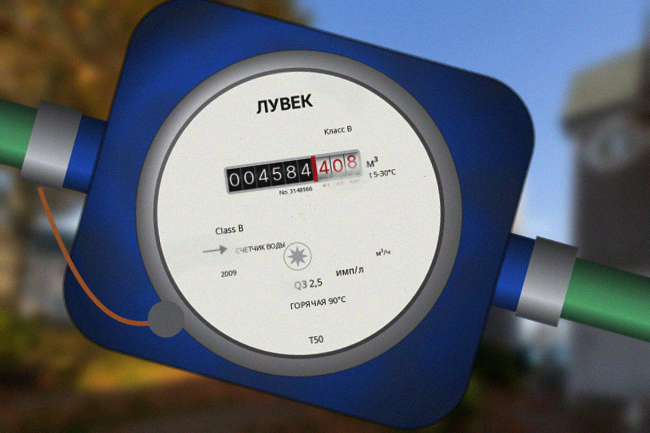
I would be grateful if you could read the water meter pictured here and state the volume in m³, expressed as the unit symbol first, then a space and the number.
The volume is m³ 4584.408
